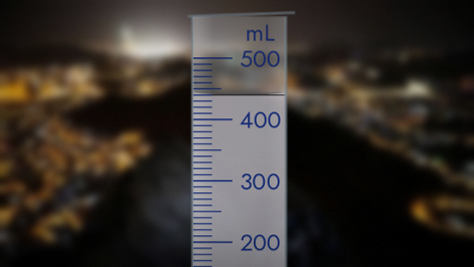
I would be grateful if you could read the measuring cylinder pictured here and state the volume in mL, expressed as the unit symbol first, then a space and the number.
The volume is mL 440
